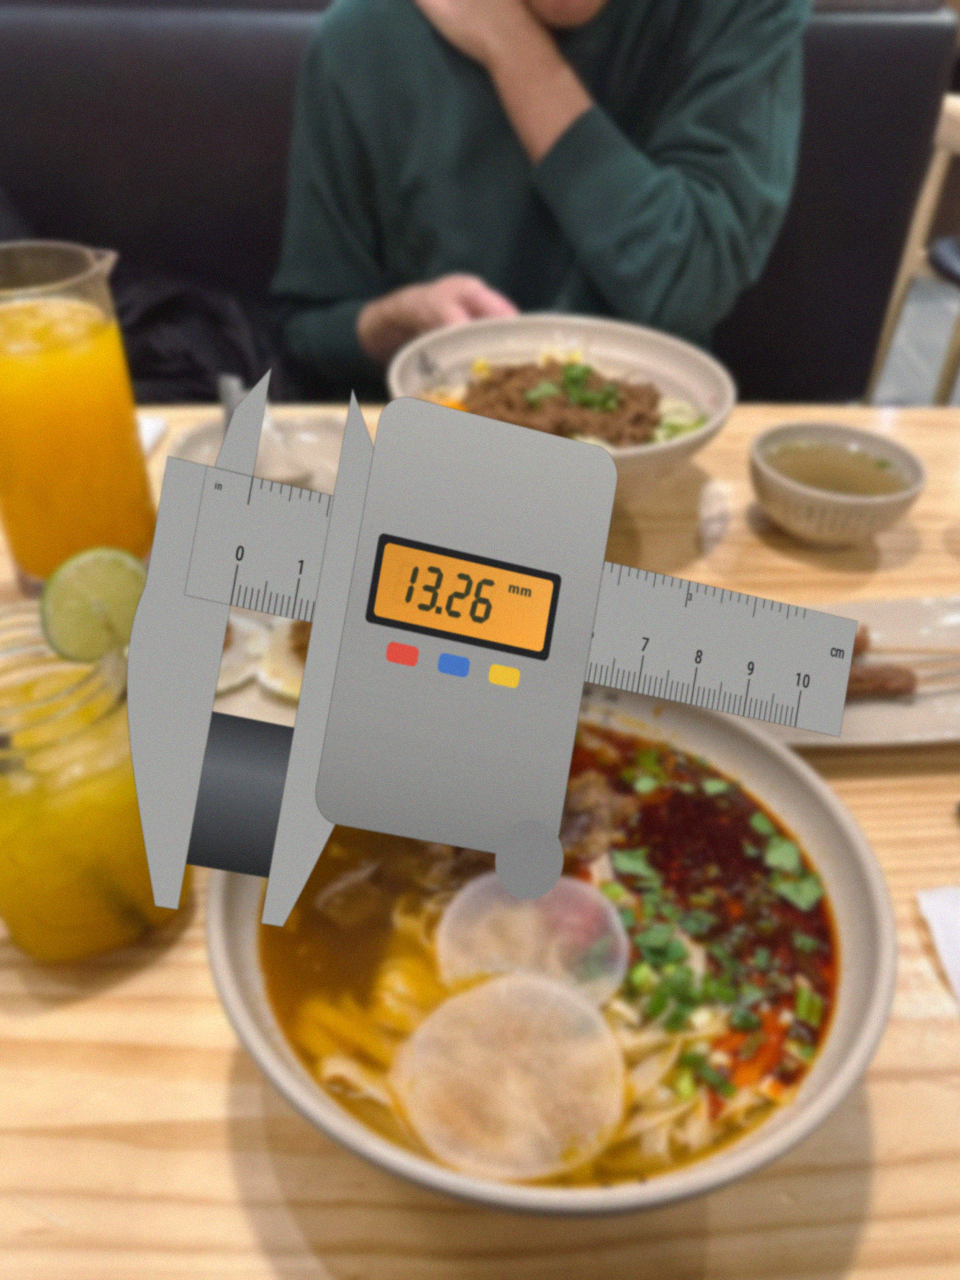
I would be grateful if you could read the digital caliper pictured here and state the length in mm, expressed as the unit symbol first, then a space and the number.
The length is mm 13.26
